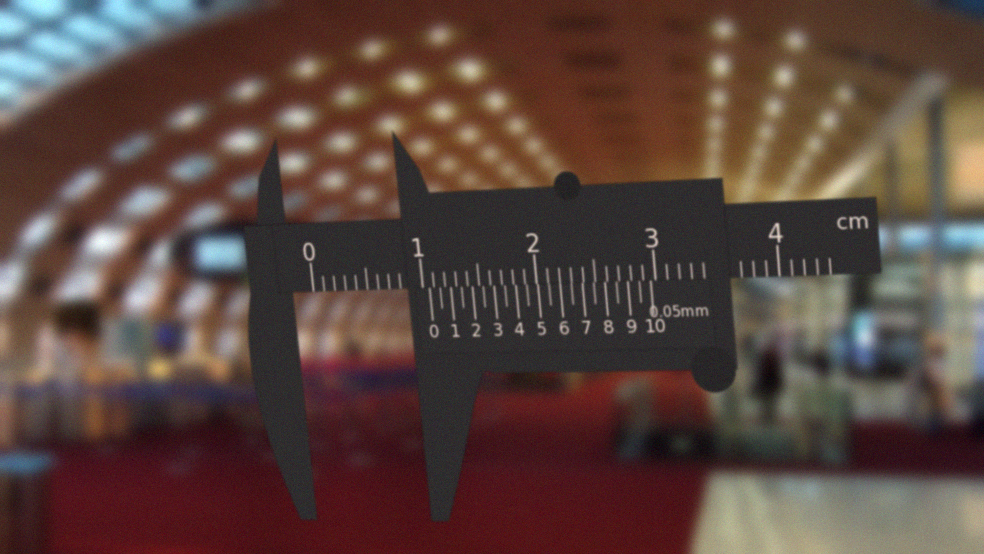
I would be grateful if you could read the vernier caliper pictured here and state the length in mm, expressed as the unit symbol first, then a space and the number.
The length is mm 10.6
